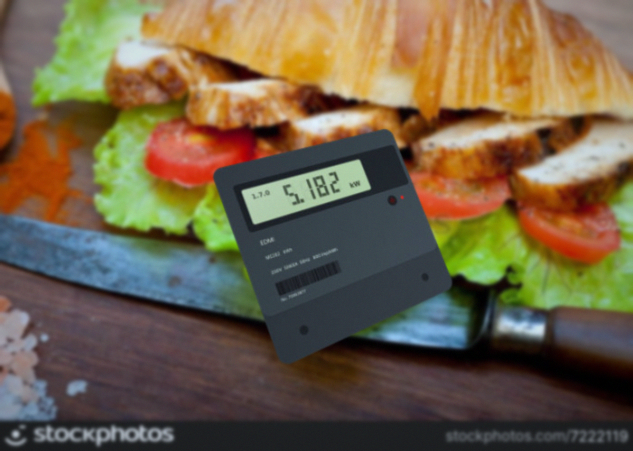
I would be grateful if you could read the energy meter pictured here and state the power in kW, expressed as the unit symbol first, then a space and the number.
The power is kW 5.182
